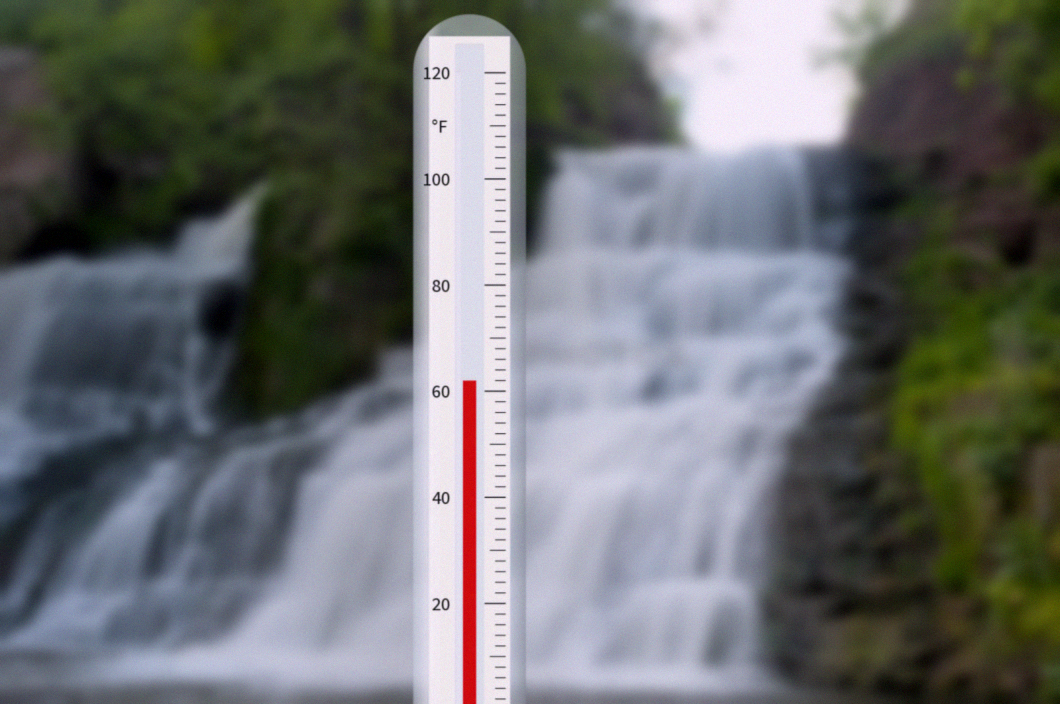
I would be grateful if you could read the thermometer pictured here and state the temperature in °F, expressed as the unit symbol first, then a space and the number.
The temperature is °F 62
